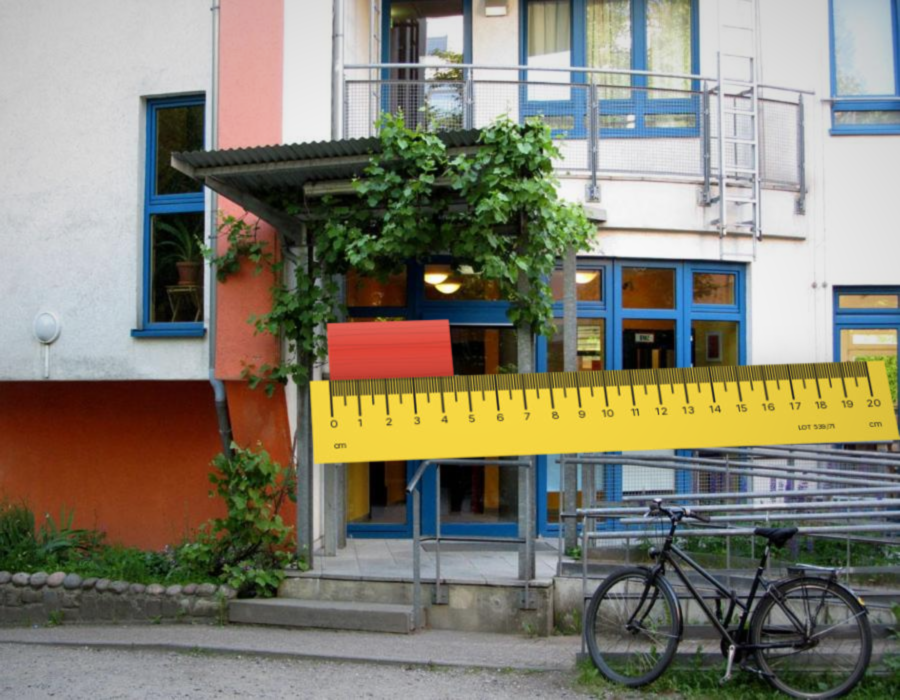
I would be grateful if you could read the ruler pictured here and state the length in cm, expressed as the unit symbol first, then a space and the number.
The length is cm 4.5
